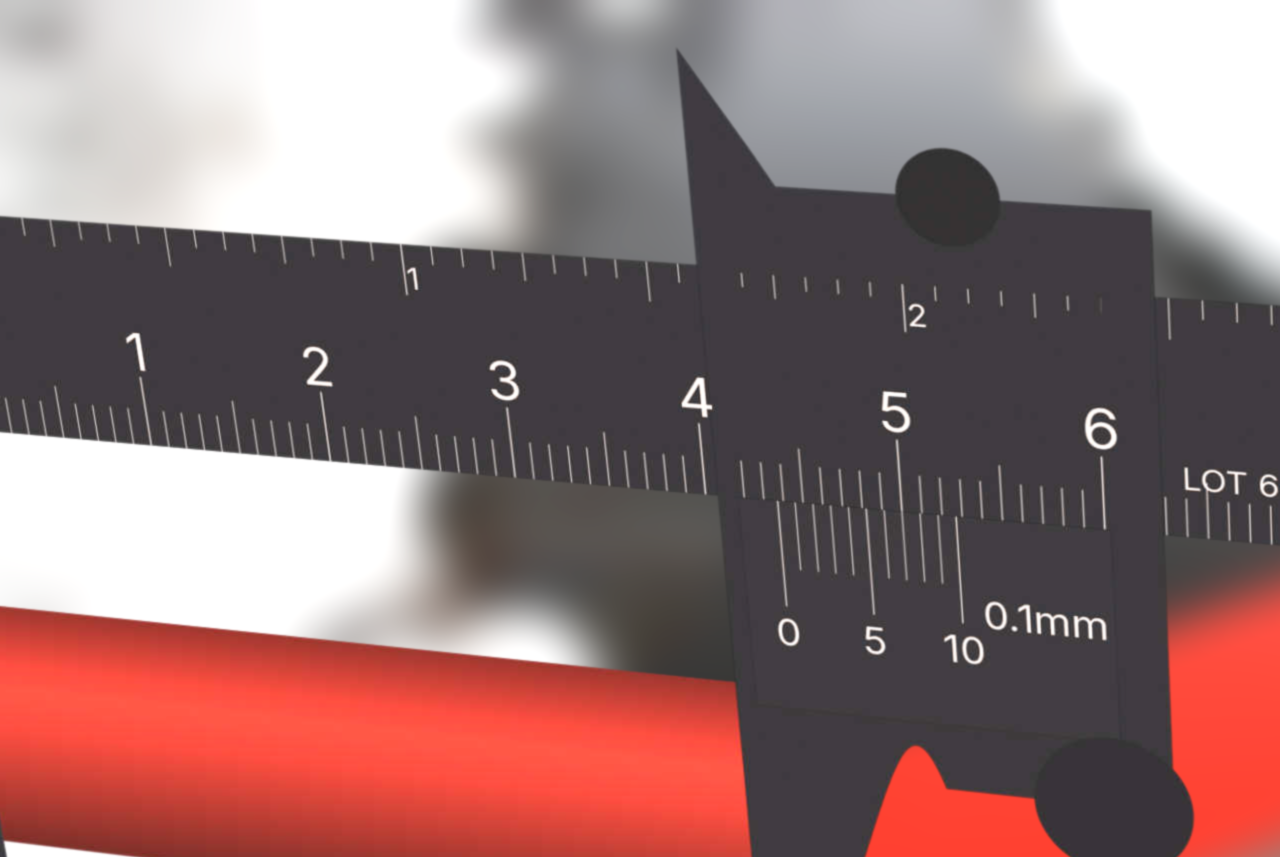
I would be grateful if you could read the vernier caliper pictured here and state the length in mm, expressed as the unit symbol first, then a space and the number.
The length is mm 43.7
